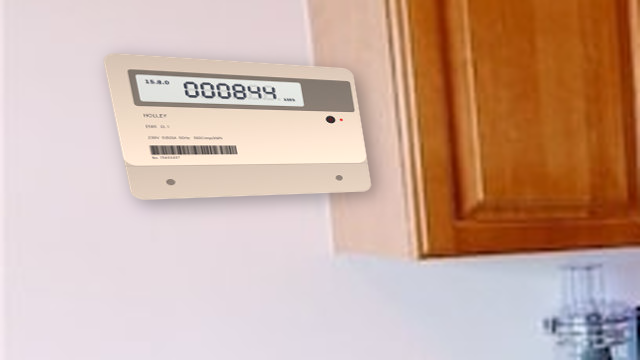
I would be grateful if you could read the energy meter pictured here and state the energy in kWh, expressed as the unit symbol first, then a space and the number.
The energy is kWh 844
